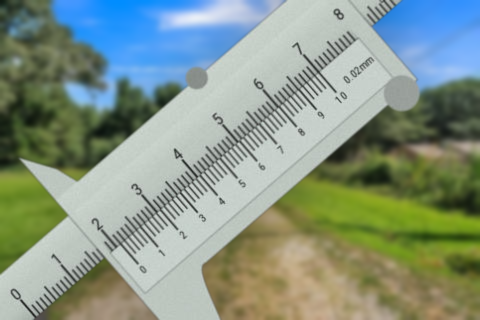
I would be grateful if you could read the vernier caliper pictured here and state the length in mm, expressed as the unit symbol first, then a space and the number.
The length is mm 21.0
